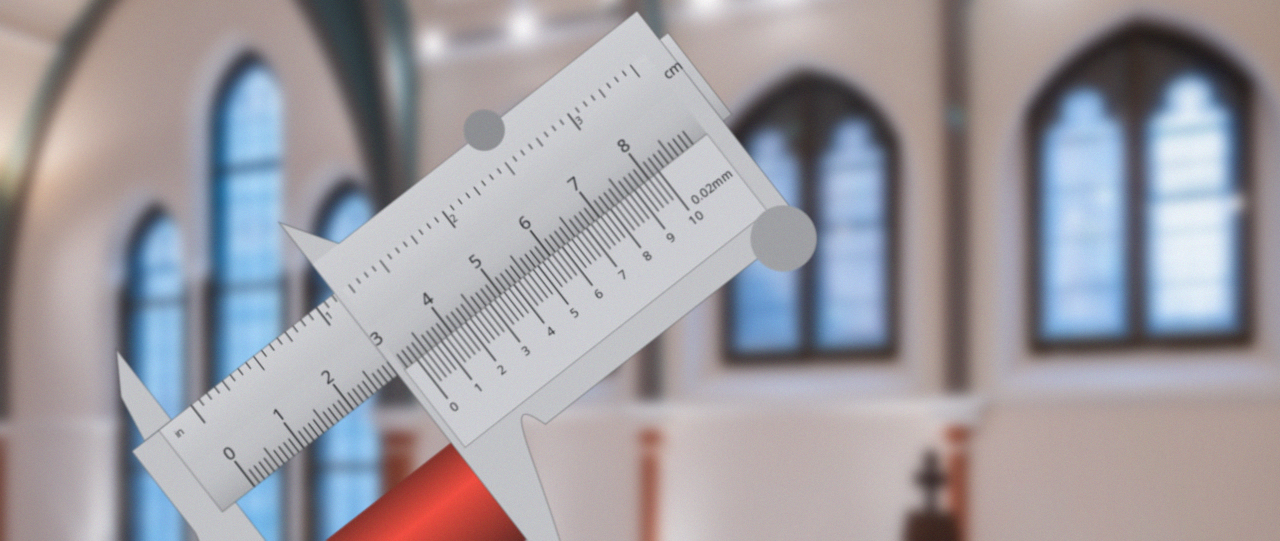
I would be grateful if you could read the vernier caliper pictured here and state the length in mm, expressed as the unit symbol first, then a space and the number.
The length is mm 33.0
